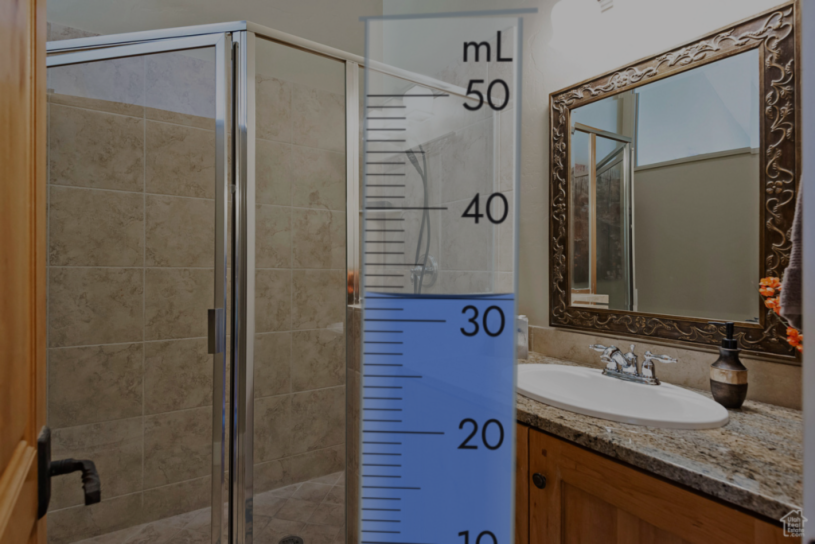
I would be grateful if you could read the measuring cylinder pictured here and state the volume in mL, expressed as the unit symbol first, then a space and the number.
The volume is mL 32
